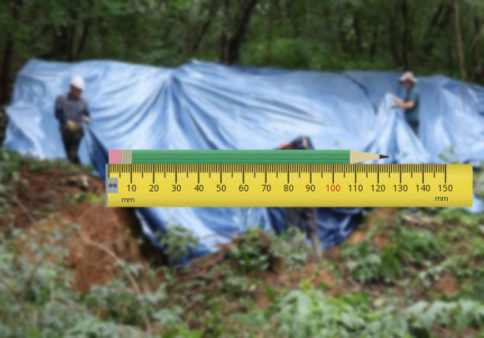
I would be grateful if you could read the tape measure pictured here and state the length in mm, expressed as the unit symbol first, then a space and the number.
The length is mm 125
